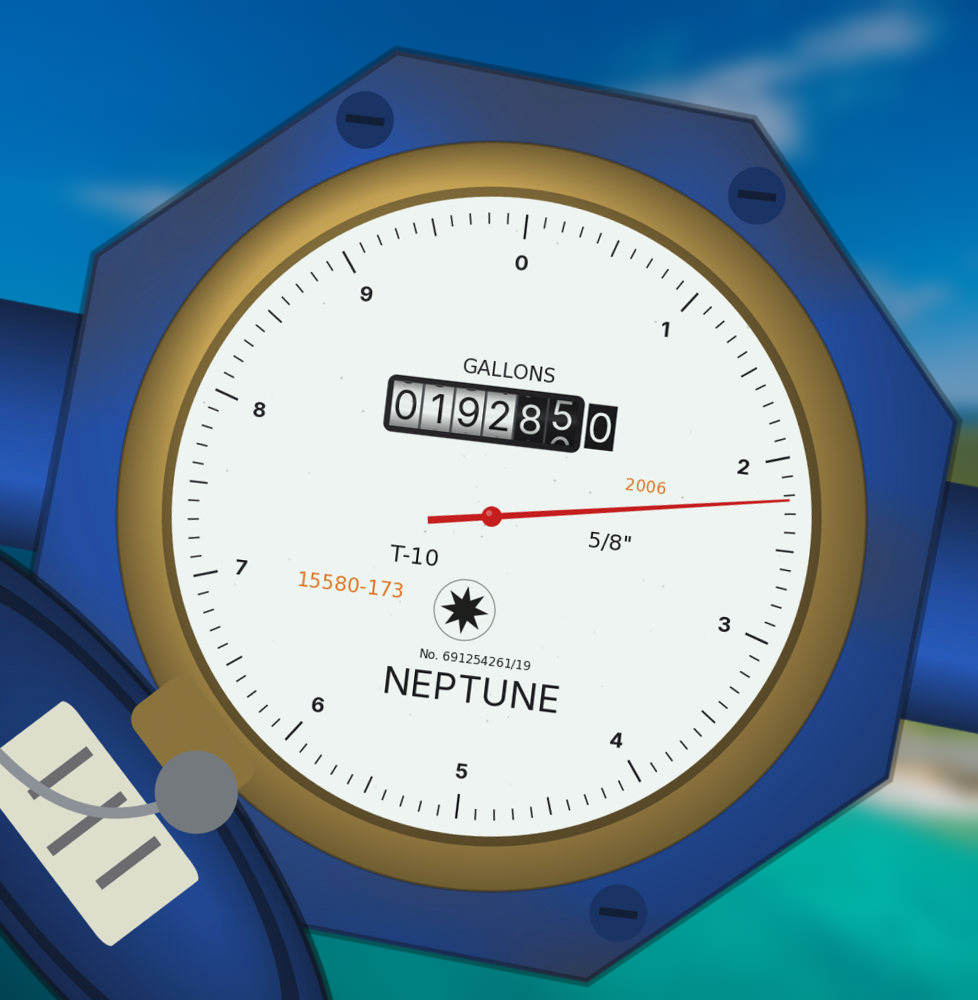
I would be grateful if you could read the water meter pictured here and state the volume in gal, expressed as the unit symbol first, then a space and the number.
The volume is gal 192852.2
